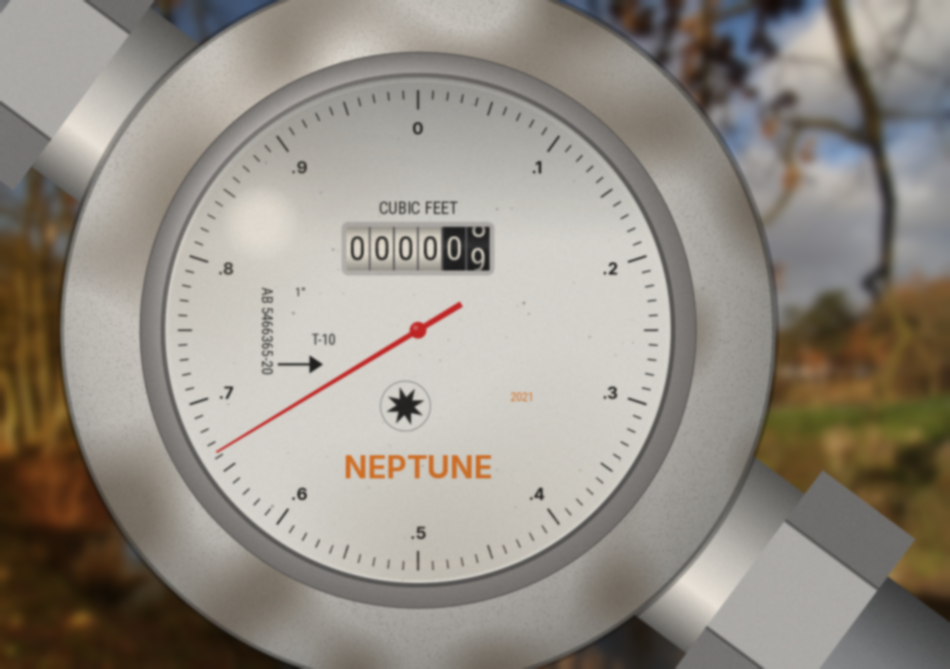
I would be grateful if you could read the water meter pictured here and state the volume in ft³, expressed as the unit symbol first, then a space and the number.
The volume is ft³ 8.66
